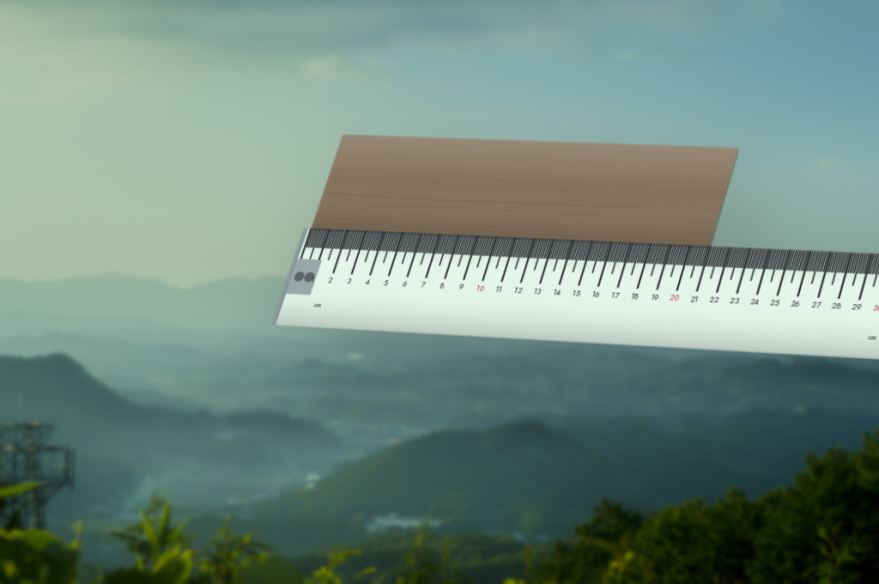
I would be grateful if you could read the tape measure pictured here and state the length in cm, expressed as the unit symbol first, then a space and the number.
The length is cm 21
